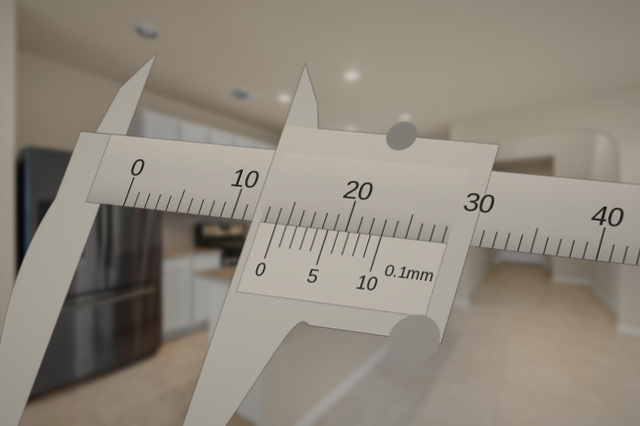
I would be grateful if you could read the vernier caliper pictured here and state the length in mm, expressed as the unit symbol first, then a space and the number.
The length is mm 14.0
